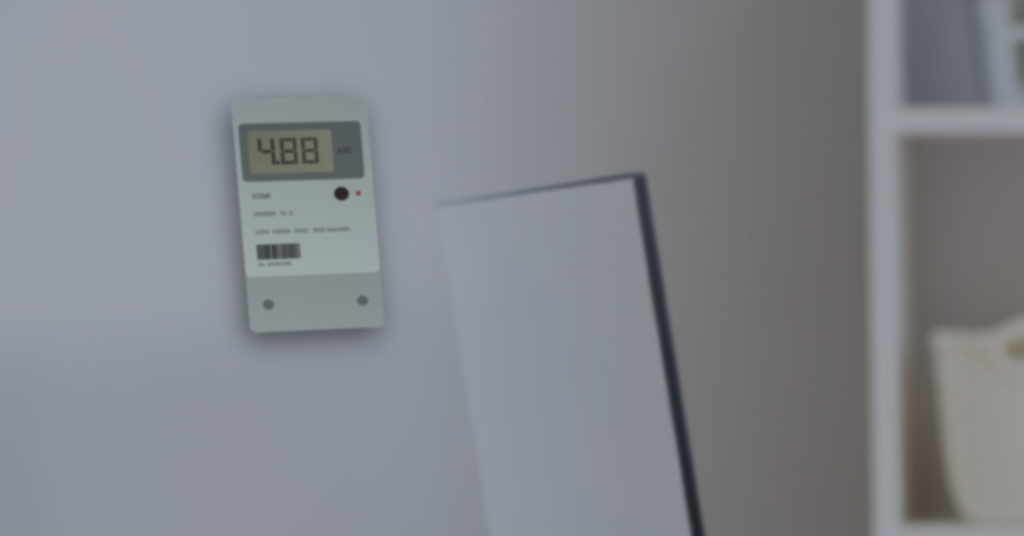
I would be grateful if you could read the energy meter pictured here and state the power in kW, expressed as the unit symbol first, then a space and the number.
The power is kW 4.88
